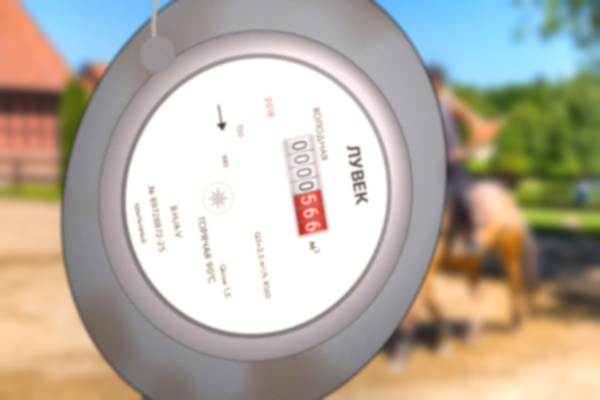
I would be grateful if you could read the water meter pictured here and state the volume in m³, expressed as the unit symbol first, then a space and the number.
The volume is m³ 0.566
